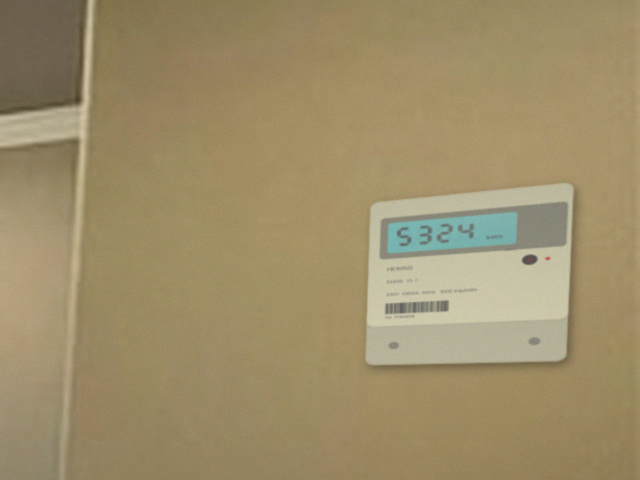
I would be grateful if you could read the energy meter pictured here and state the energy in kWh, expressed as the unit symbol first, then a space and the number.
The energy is kWh 5324
